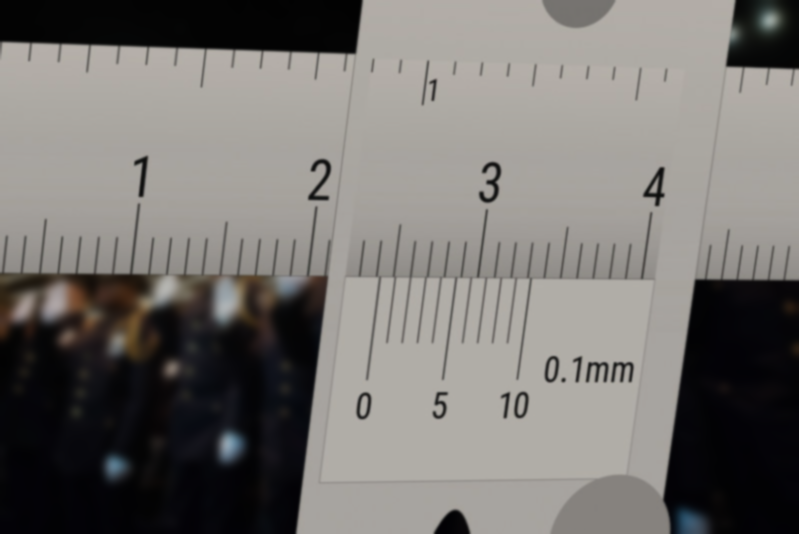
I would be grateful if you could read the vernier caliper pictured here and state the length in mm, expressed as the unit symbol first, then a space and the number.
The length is mm 24.2
